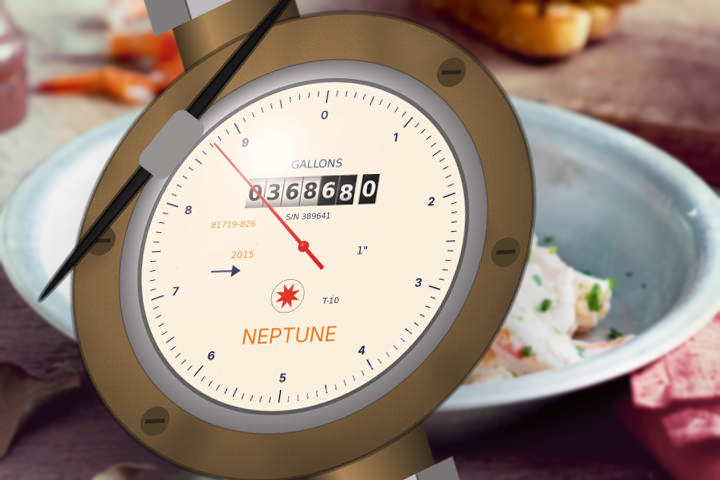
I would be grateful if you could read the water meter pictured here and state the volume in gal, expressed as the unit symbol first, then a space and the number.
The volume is gal 368678.7
